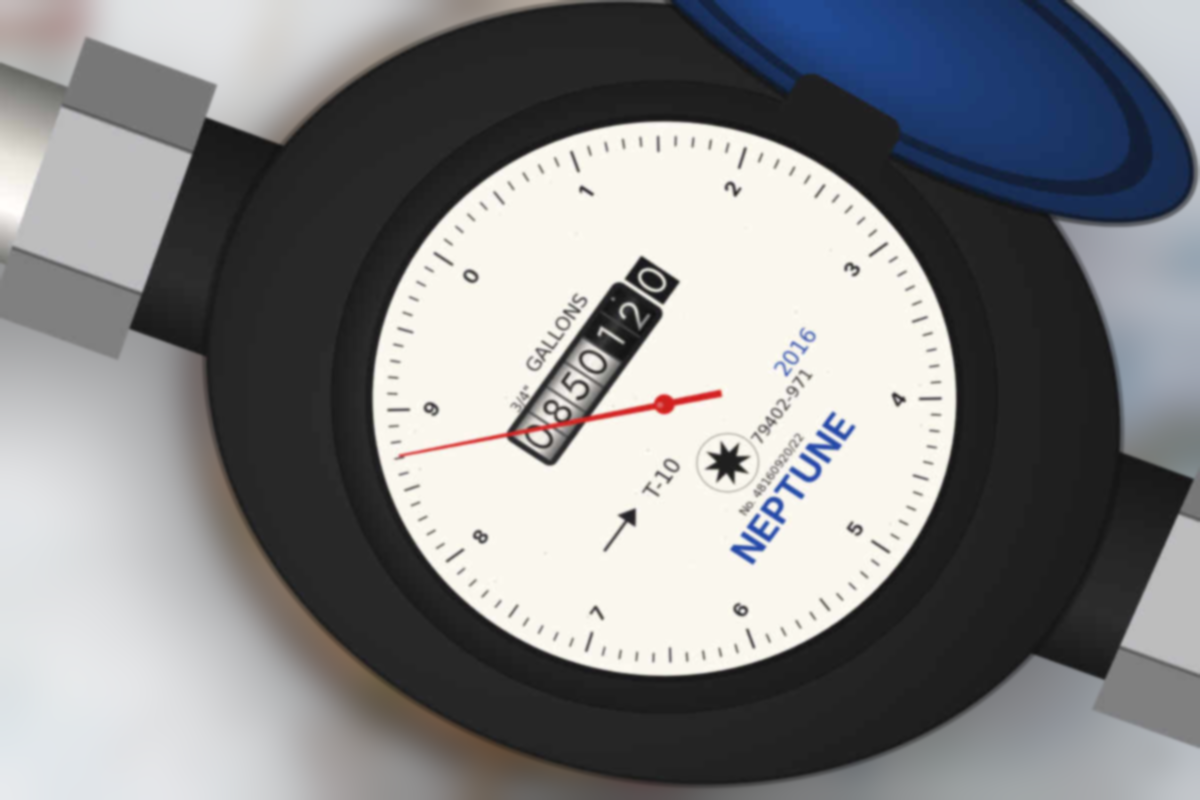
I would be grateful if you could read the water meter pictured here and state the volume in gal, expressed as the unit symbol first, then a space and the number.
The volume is gal 850118.7
